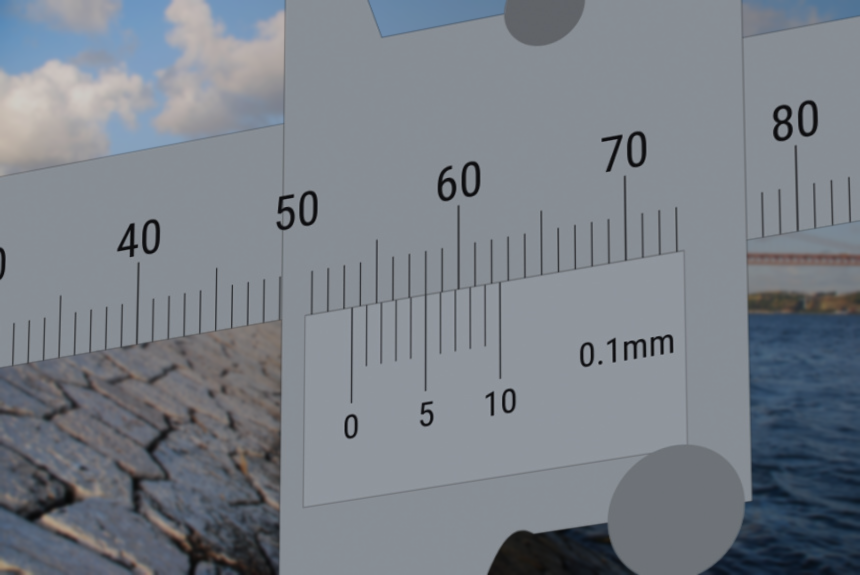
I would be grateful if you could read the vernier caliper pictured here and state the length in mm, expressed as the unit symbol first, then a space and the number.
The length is mm 53.5
